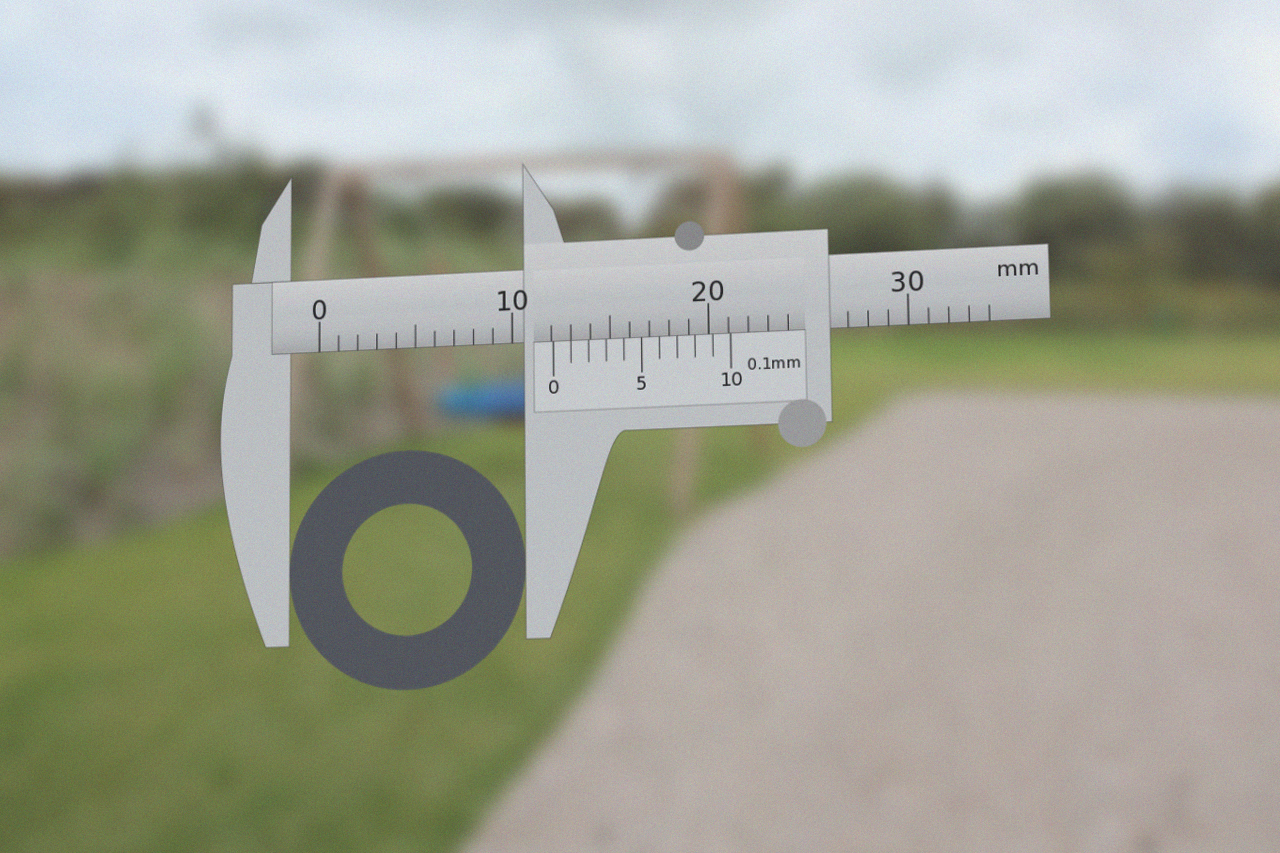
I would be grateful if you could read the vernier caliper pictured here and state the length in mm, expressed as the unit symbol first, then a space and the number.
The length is mm 12.1
